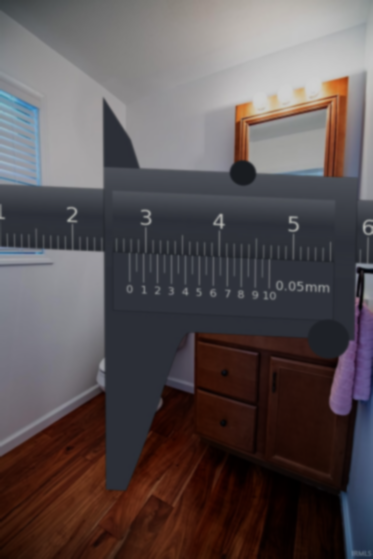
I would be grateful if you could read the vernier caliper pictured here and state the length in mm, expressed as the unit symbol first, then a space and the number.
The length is mm 27.8
